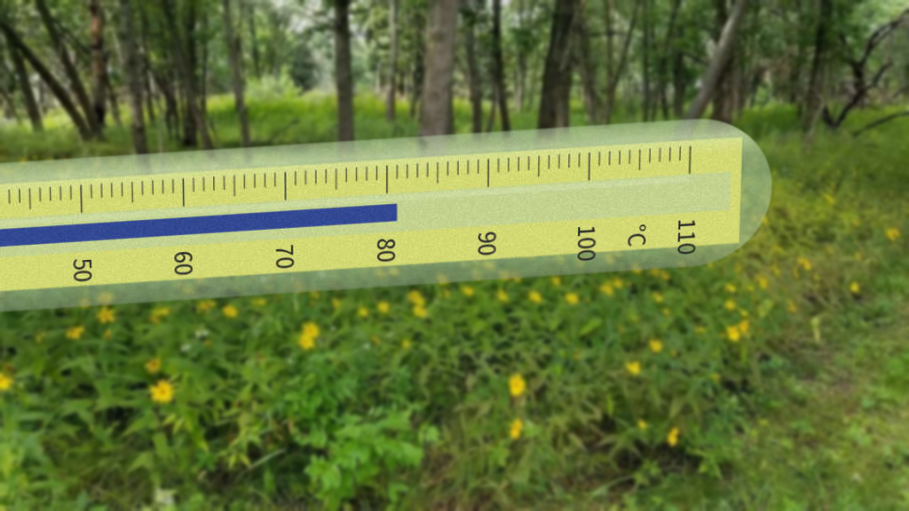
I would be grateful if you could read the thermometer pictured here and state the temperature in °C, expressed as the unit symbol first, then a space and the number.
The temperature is °C 81
